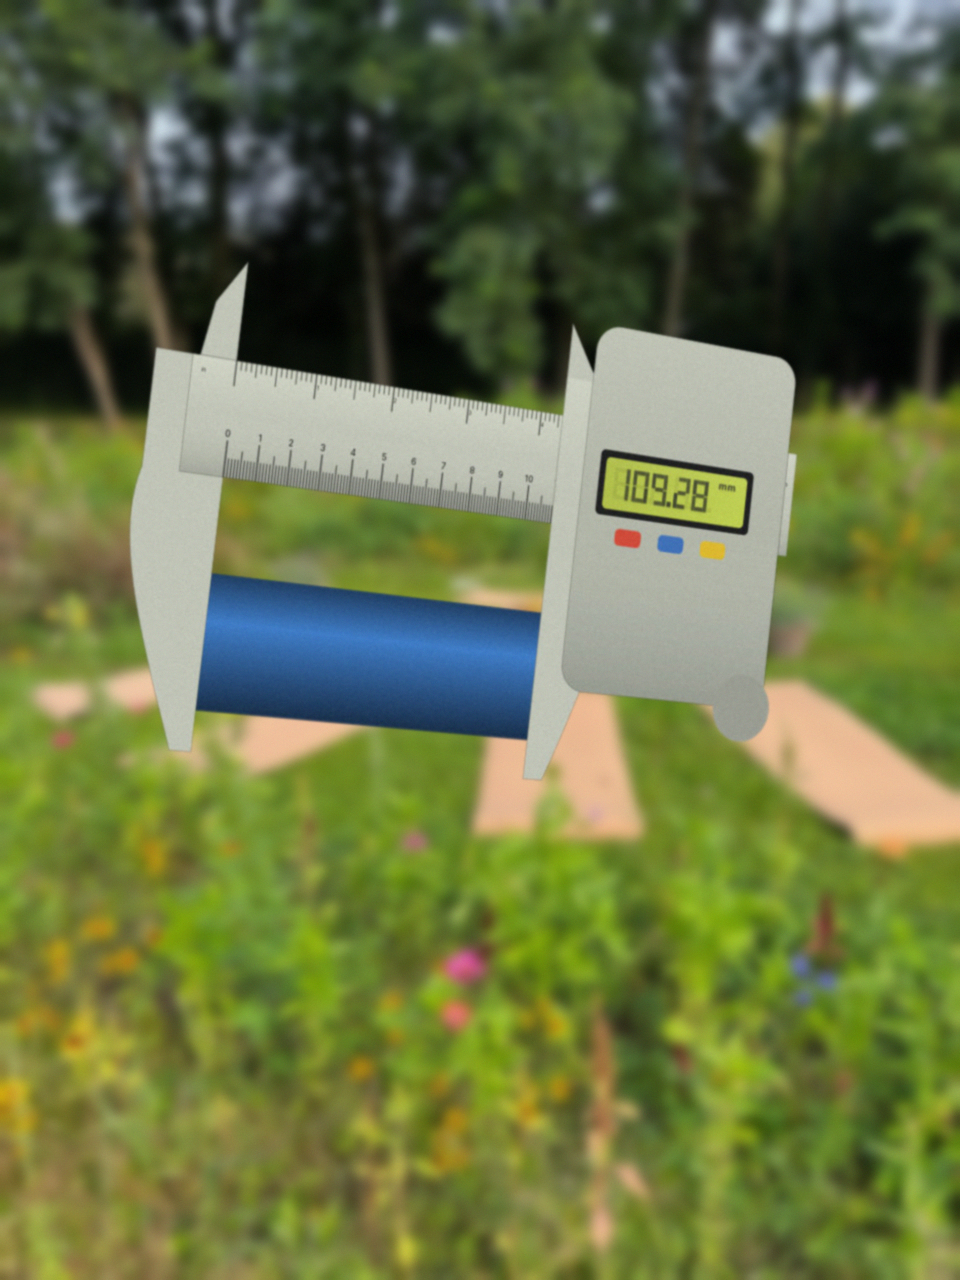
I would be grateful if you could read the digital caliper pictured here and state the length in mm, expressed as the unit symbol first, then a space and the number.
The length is mm 109.28
